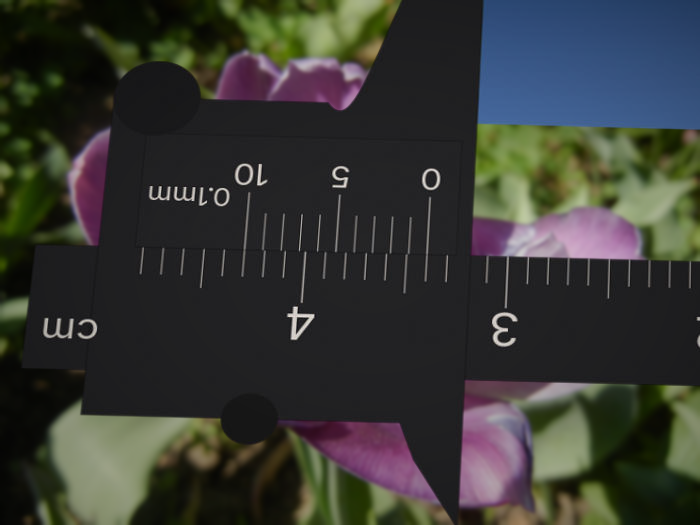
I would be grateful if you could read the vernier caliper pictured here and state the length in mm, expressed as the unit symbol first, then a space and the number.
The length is mm 34.0
